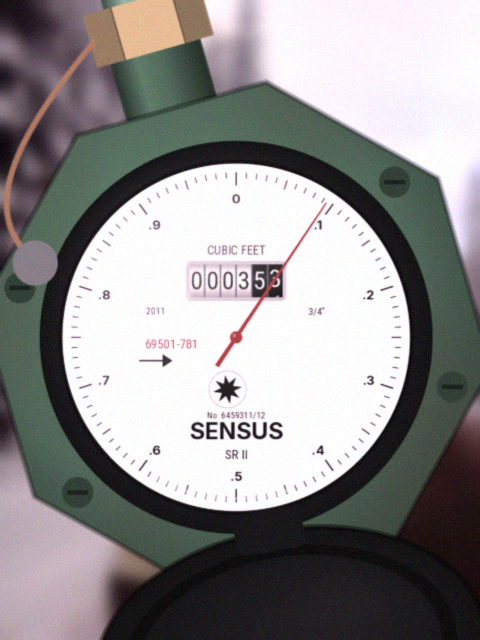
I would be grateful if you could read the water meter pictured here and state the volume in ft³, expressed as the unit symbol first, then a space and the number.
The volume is ft³ 353.09
